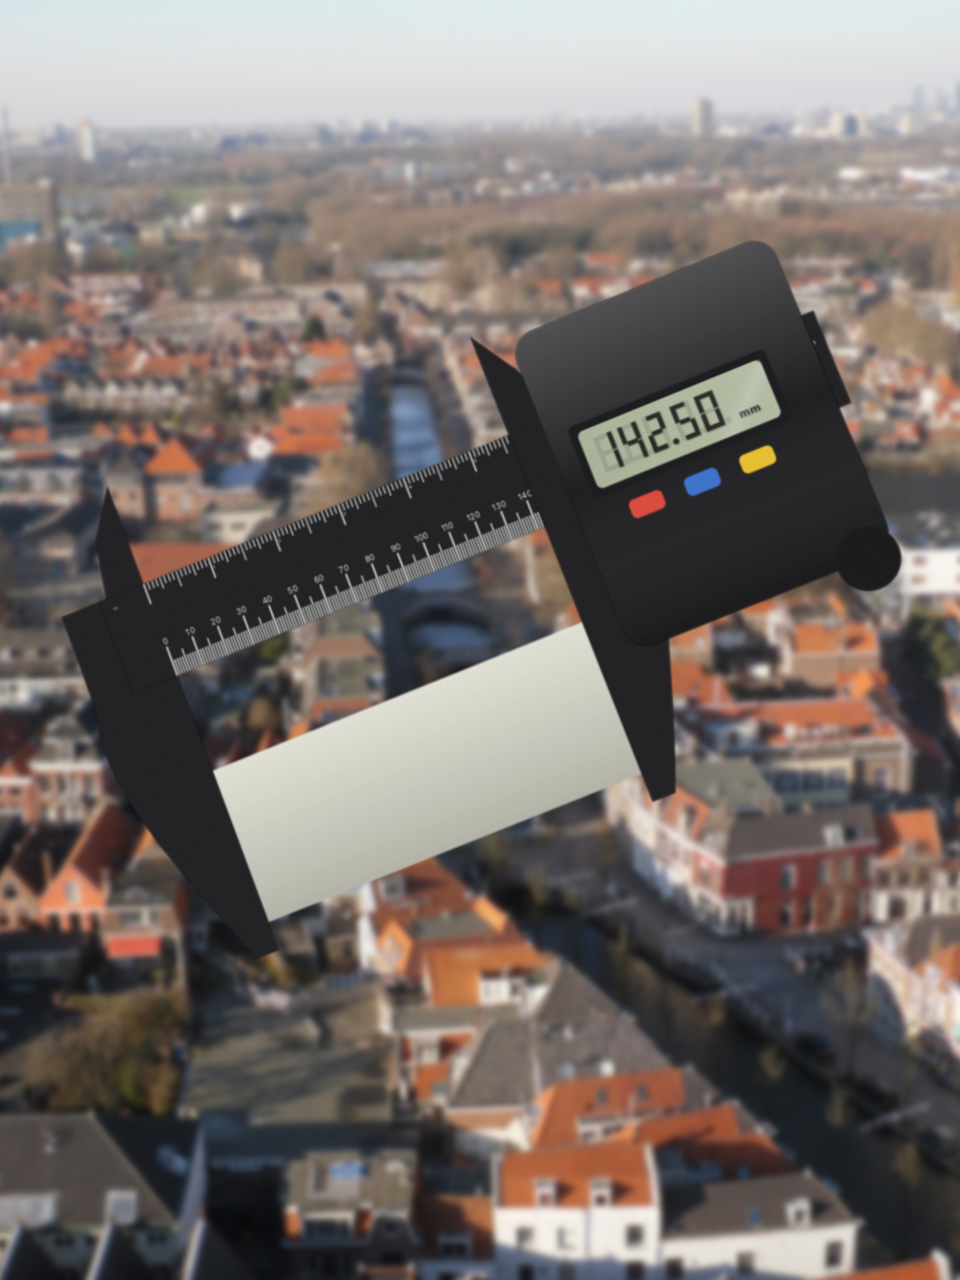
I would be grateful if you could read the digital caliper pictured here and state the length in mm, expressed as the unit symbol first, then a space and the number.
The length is mm 142.50
